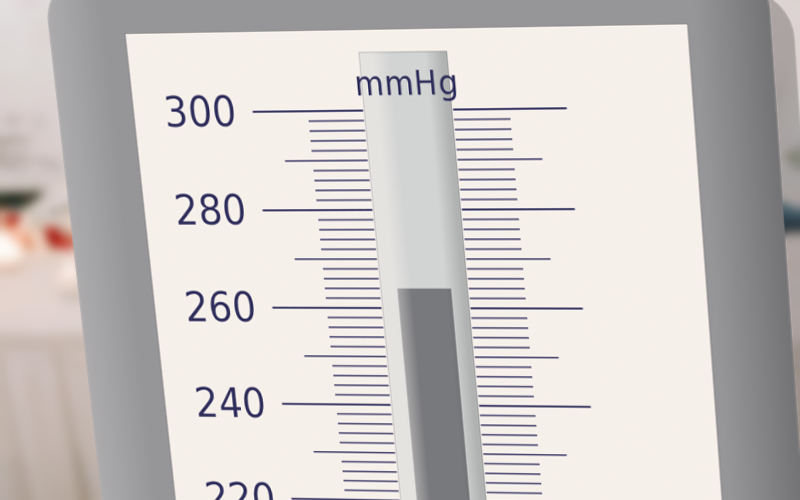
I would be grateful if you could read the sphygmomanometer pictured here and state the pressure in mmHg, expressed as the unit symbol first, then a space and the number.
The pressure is mmHg 264
